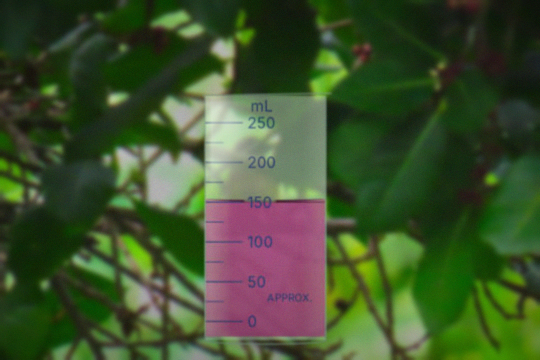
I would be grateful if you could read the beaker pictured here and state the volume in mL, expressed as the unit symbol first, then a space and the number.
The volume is mL 150
